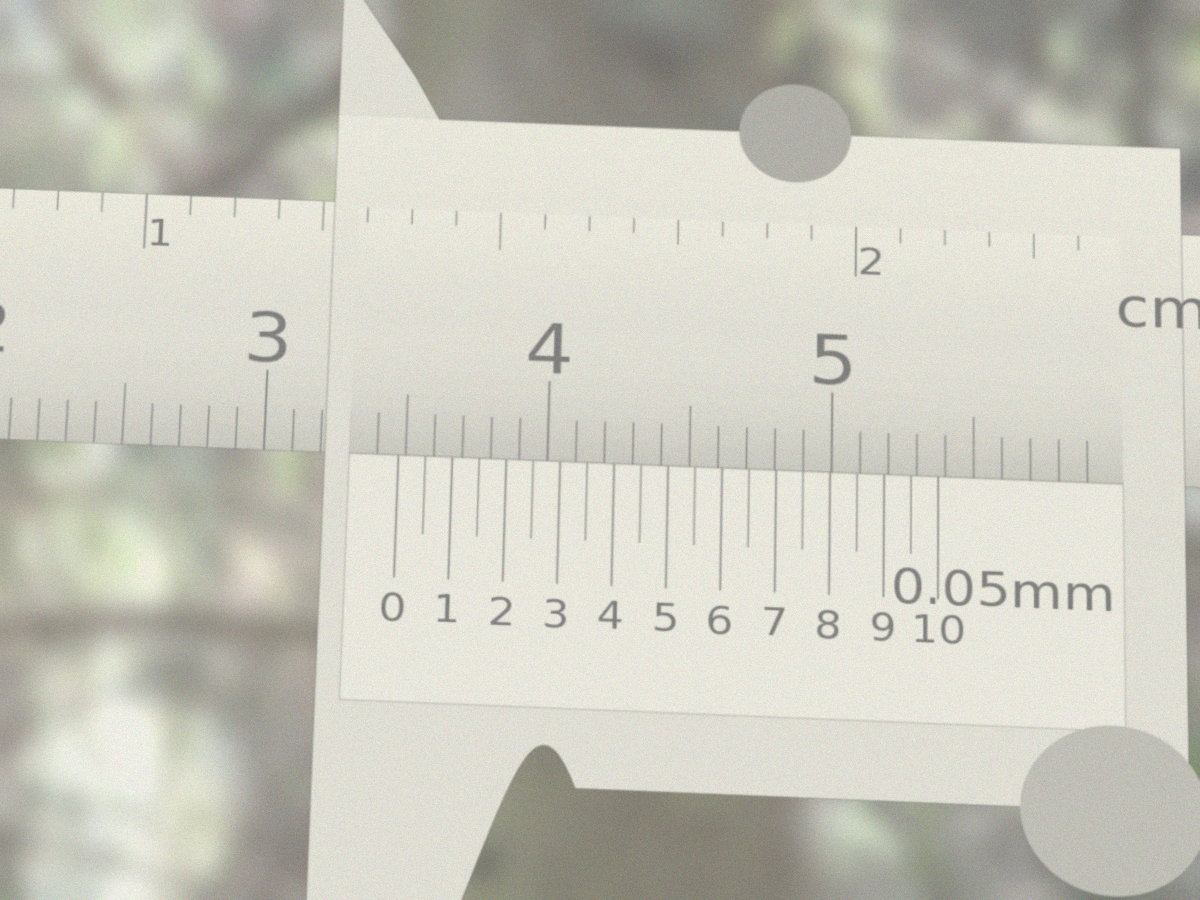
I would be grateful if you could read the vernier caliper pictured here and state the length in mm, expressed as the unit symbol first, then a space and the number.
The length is mm 34.75
